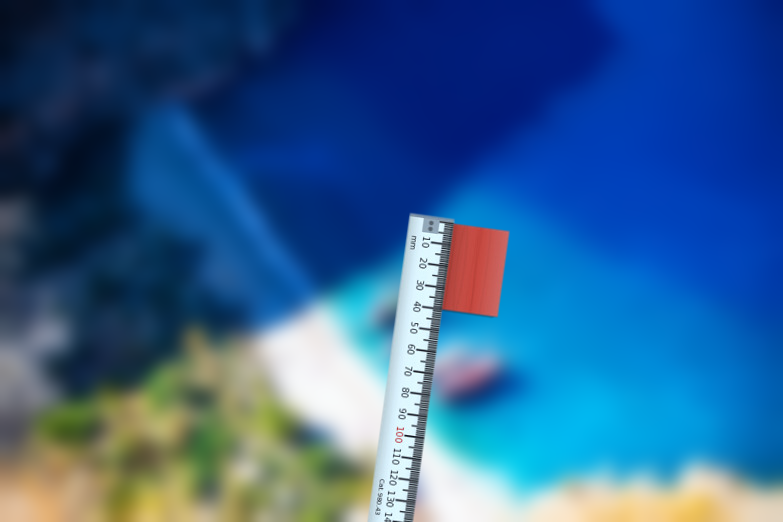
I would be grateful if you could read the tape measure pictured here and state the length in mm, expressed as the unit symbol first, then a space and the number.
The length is mm 40
